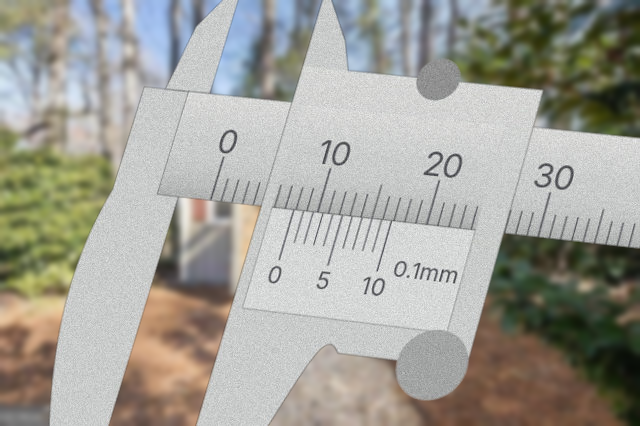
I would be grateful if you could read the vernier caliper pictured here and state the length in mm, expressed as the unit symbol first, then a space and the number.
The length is mm 7.8
